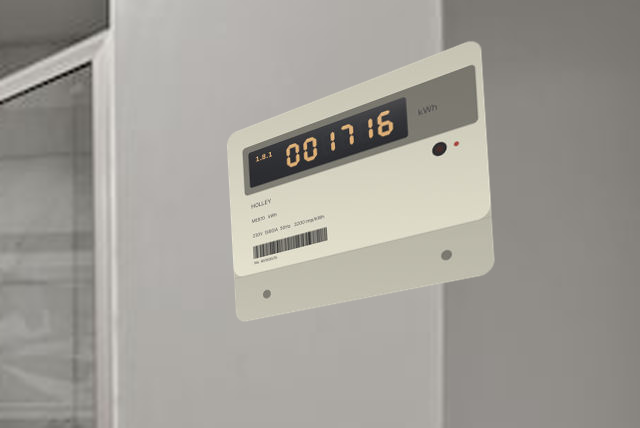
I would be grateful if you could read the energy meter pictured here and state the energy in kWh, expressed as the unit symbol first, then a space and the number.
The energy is kWh 1716
